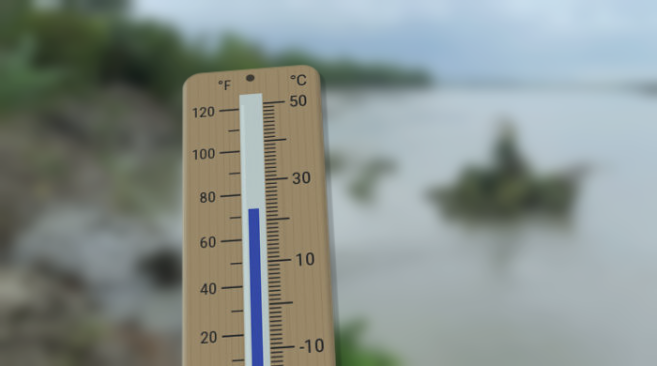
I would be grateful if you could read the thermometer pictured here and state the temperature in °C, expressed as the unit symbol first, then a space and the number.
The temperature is °C 23
